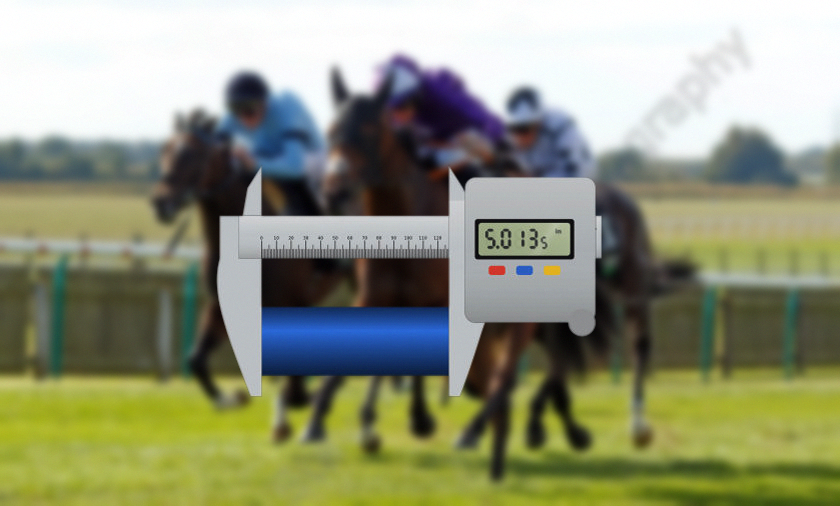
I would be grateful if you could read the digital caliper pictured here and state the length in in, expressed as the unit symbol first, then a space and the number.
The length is in 5.0135
